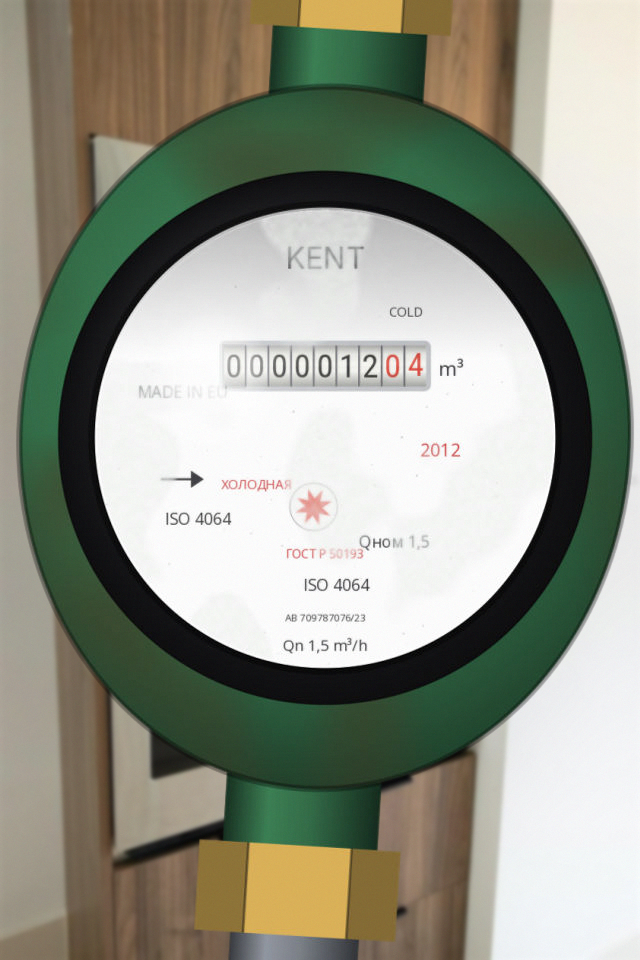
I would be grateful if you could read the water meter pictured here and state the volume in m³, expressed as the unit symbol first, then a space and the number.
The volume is m³ 12.04
